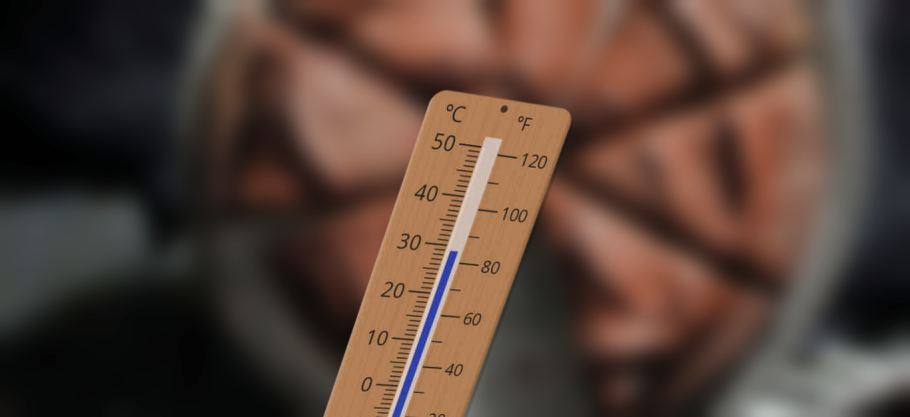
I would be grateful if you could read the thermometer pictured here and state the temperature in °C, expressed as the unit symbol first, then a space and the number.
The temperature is °C 29
